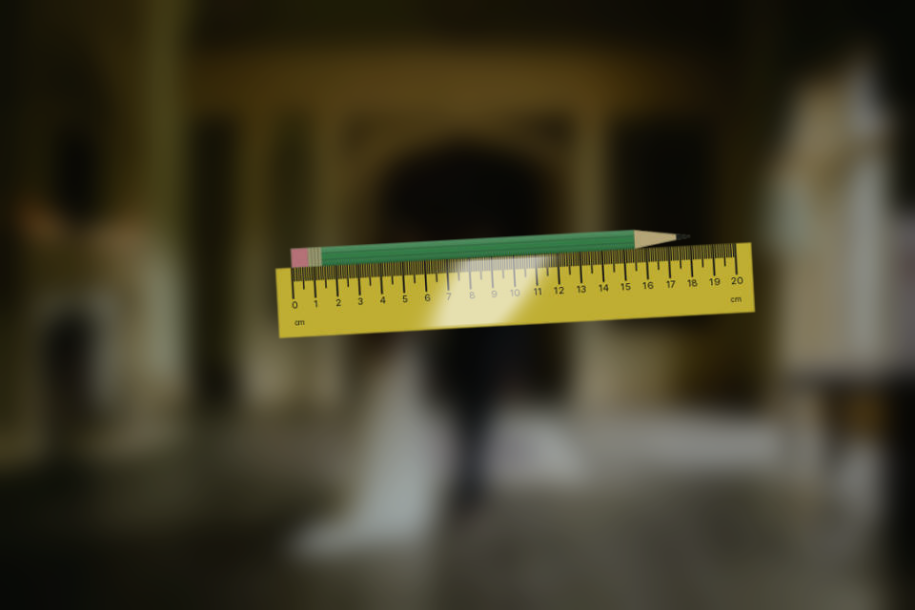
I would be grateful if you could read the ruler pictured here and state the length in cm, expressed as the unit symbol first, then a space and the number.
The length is cm 18
